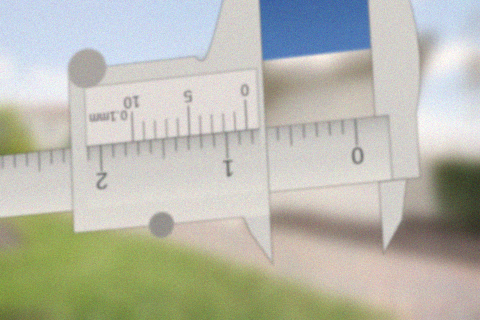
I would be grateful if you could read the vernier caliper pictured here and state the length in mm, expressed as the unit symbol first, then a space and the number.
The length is mm 8.4
